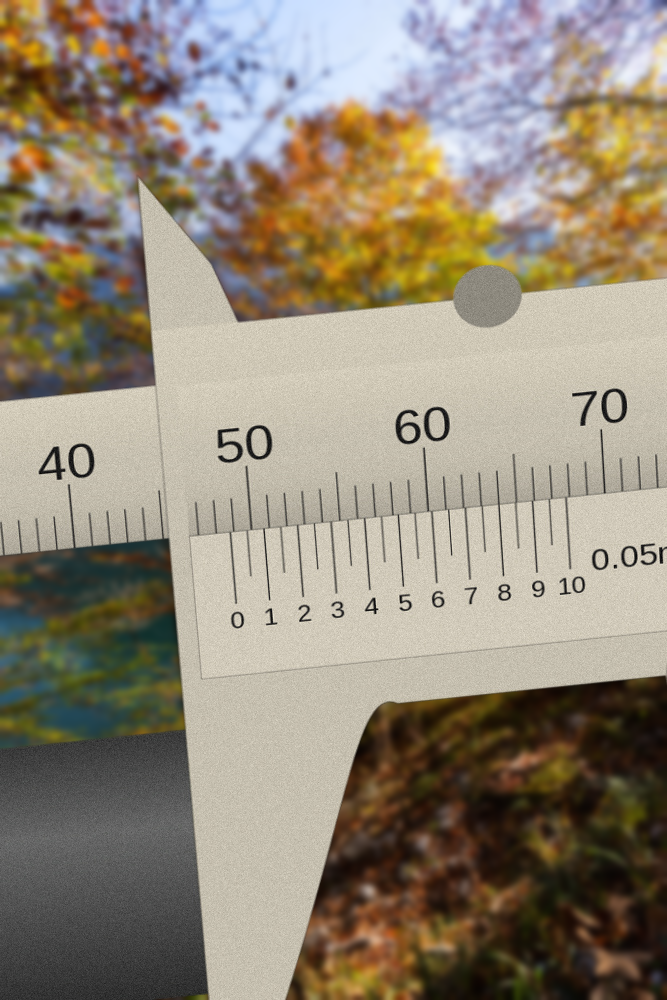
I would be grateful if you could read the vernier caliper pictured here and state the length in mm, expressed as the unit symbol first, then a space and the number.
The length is mm 48.8
